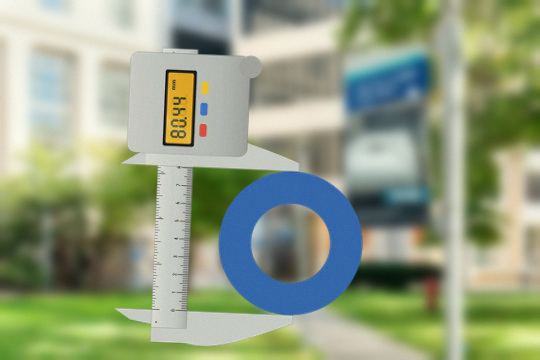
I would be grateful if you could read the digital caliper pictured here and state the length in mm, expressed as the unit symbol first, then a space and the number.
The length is mm 80.44
